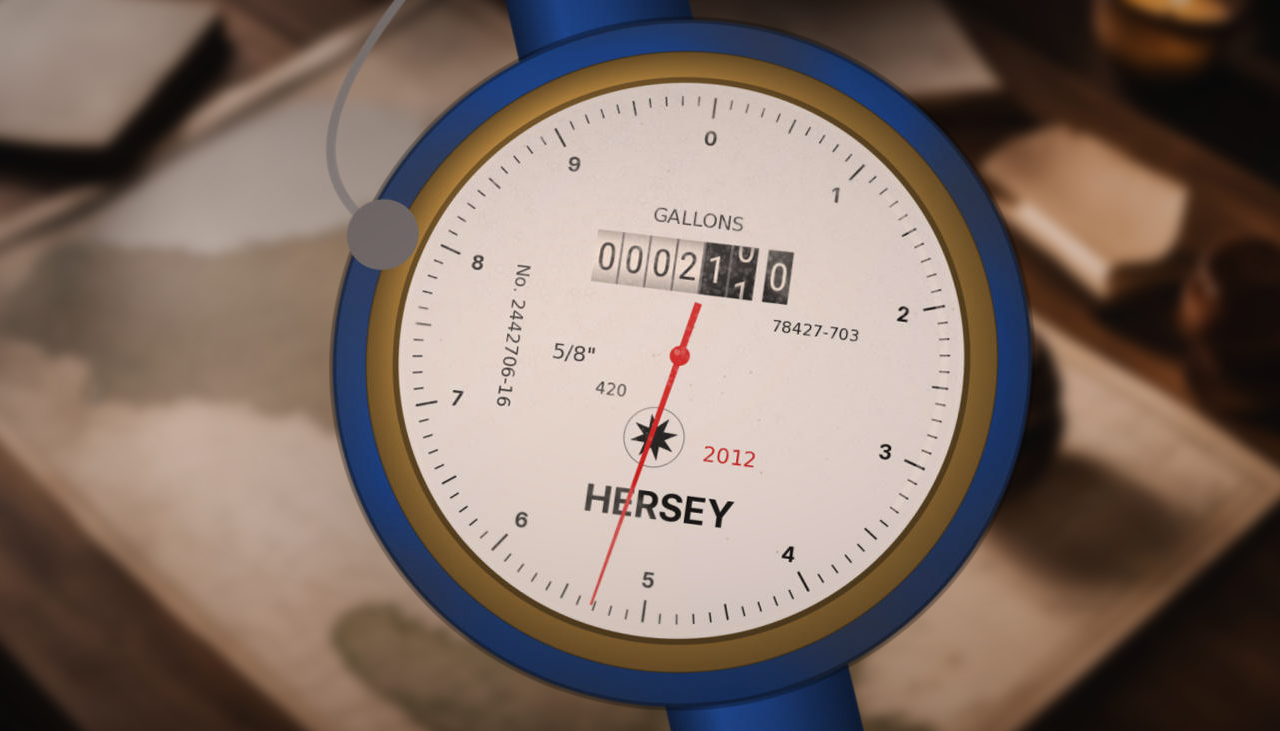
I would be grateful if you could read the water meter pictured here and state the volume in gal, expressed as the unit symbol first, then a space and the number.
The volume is gal 2105.3
